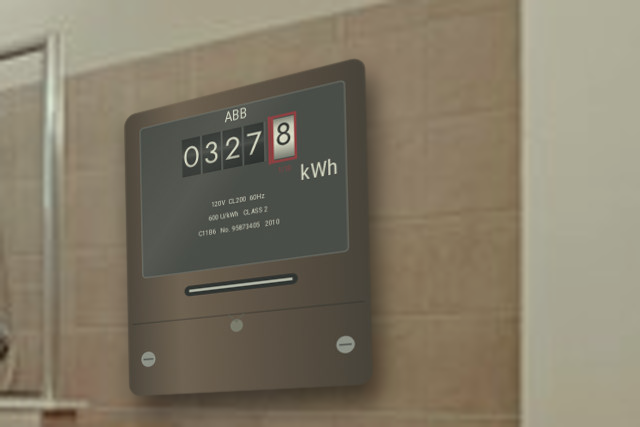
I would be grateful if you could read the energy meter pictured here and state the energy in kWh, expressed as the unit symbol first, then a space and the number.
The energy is kWh 327.8
